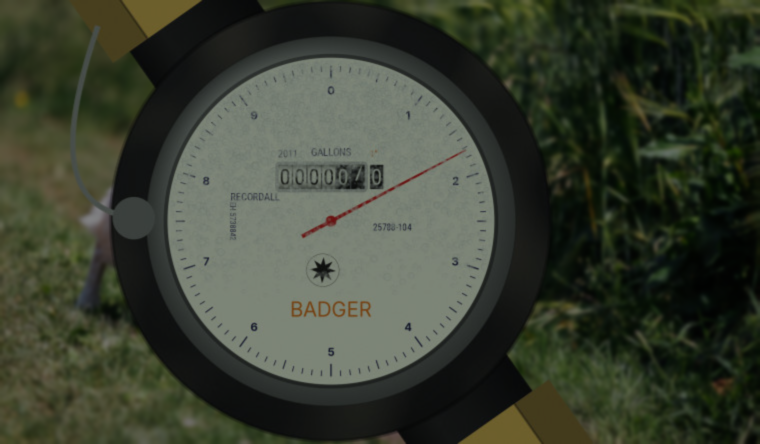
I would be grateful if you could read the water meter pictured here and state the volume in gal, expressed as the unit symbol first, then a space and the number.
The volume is gal 71.7
